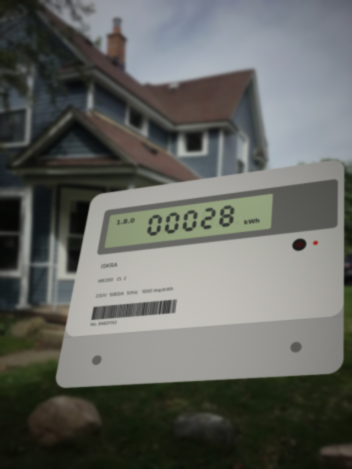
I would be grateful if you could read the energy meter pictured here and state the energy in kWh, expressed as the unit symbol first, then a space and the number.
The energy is kWh 28
